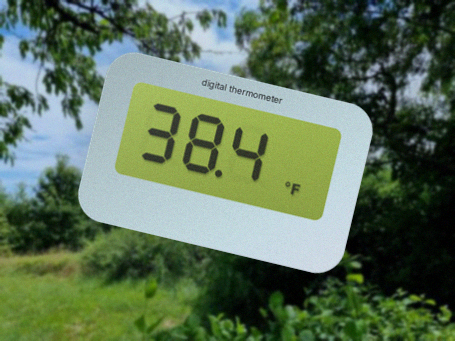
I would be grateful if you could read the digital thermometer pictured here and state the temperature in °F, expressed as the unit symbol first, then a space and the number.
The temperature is °F 38.4
